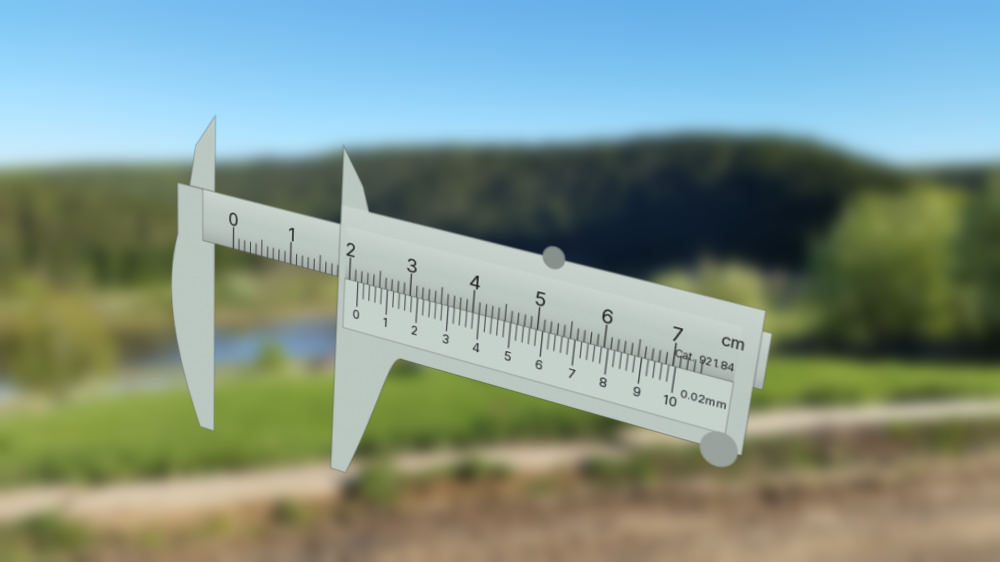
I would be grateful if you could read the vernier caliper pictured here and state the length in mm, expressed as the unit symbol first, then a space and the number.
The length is mm 21.4
